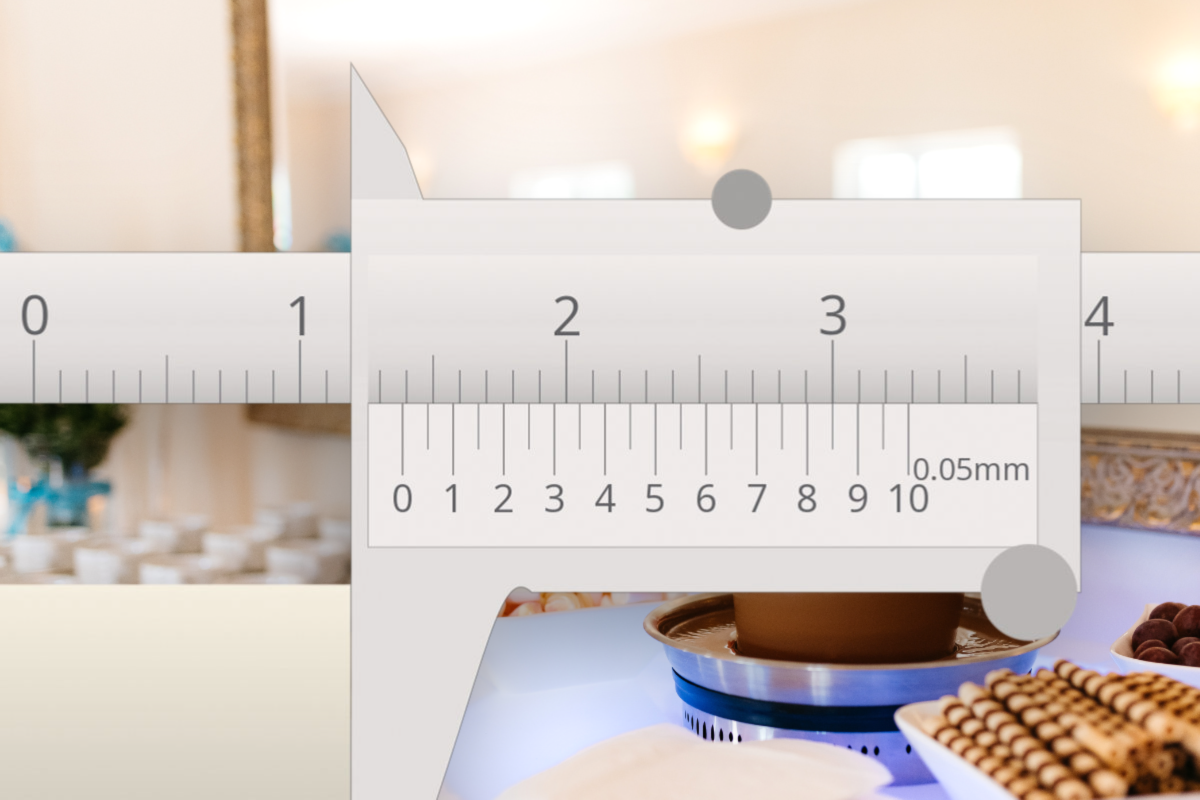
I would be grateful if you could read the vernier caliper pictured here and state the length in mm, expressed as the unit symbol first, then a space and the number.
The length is mm 13.85
